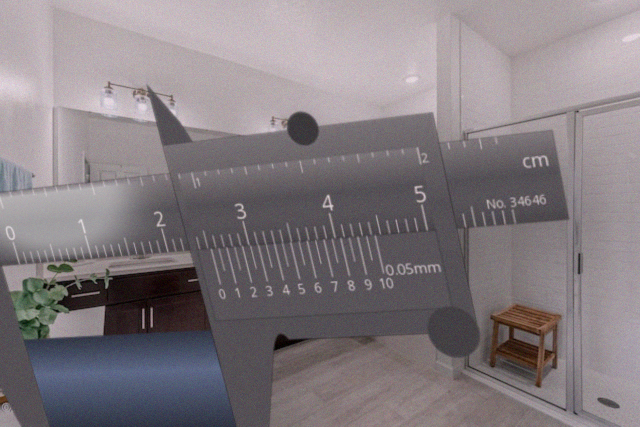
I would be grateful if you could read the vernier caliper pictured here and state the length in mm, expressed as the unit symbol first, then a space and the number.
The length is mm 25.4
